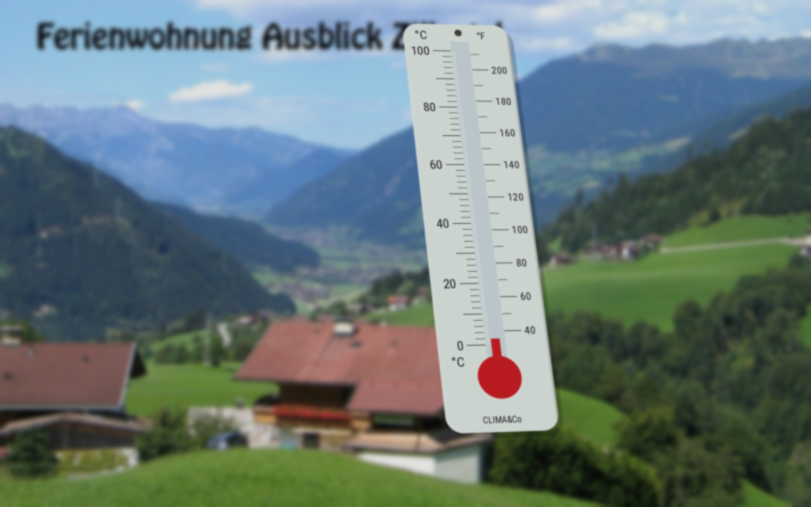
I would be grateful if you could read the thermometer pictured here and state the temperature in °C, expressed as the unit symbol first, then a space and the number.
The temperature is °C 2
